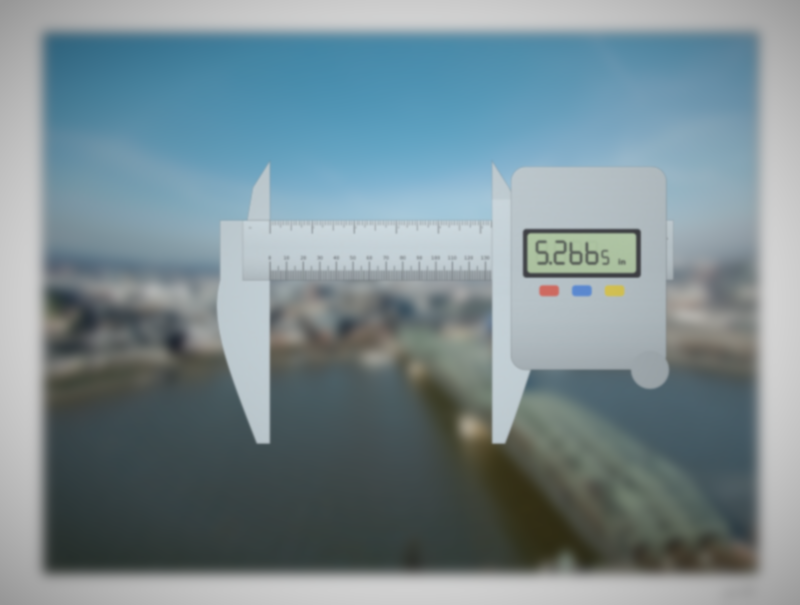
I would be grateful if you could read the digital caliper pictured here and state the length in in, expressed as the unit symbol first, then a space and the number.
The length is in 5.2665
